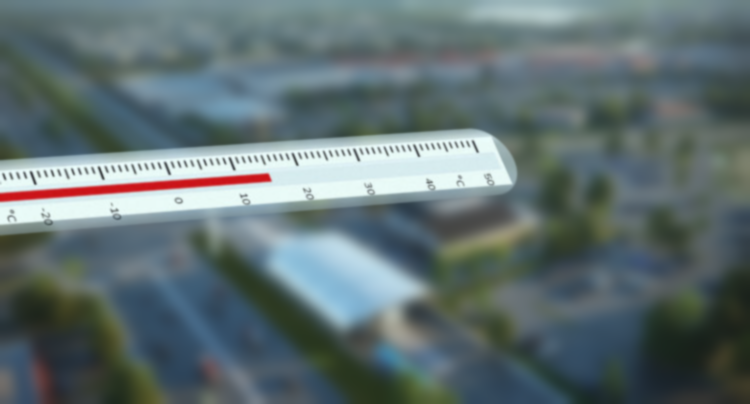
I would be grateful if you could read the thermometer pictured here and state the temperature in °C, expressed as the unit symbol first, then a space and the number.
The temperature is °C 15
